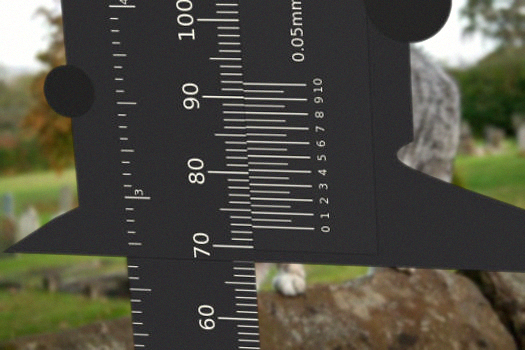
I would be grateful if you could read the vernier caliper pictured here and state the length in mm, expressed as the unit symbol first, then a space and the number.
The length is mm 72.8
